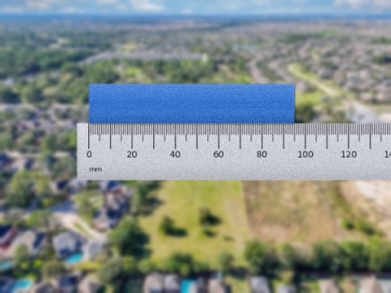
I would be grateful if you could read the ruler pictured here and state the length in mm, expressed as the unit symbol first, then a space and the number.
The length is mm 95
